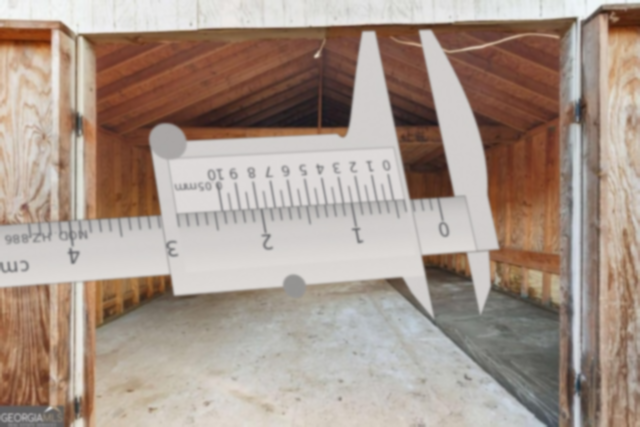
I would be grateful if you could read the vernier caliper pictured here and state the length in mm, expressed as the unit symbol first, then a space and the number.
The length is mm 5.2
